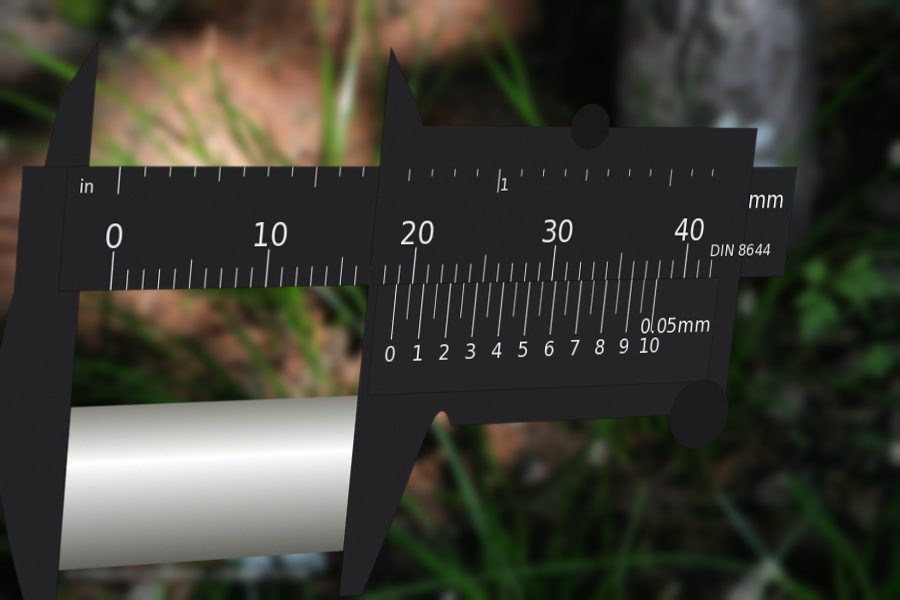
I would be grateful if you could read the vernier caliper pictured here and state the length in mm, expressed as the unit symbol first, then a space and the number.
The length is mm 18.9
